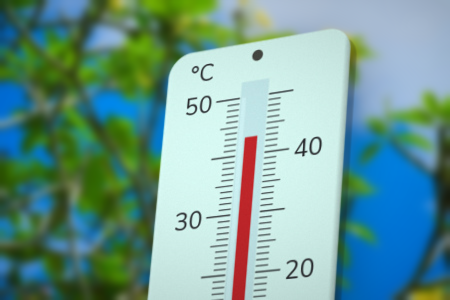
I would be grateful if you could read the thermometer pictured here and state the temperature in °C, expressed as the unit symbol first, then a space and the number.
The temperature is °C 43
